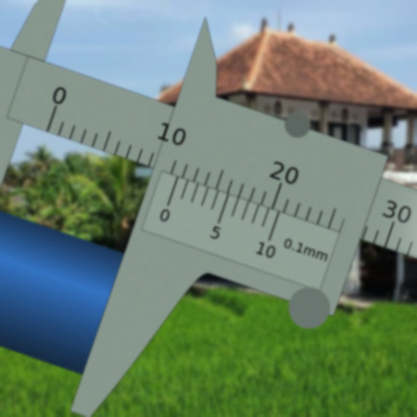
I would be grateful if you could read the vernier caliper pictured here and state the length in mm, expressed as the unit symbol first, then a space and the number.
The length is mm 11.6
